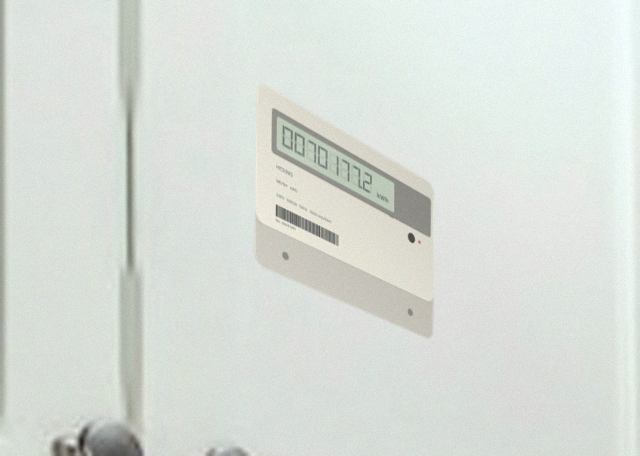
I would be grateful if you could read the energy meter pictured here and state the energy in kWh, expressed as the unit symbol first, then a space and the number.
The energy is kWh 70177.2
